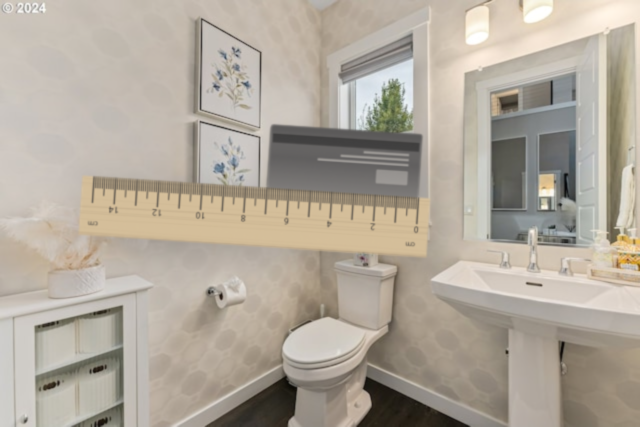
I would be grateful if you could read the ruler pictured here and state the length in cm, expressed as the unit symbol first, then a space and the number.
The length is cm 7
